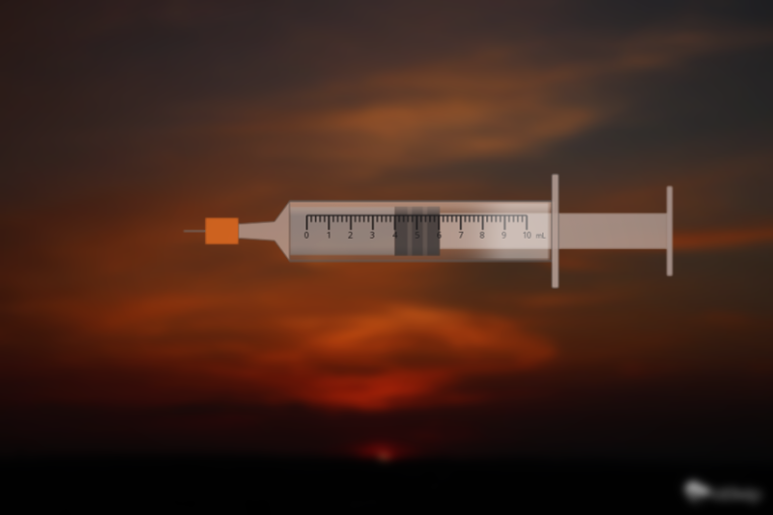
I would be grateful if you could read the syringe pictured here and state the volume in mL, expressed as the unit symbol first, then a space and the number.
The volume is mL 4
